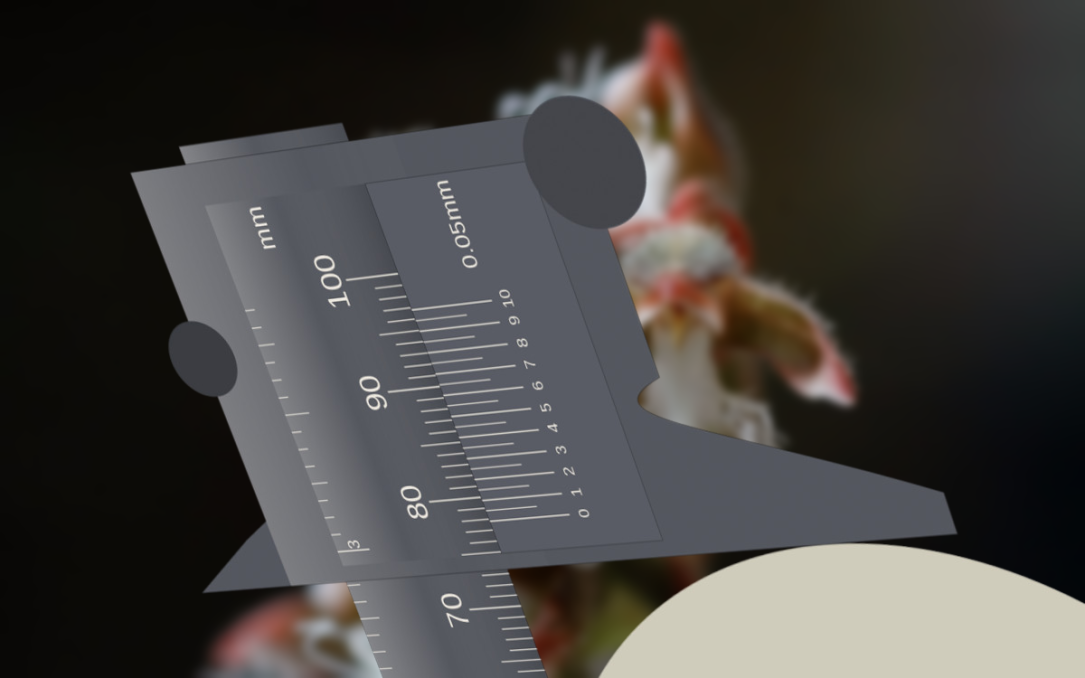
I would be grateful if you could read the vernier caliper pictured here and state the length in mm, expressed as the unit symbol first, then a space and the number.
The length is mm 77.8
